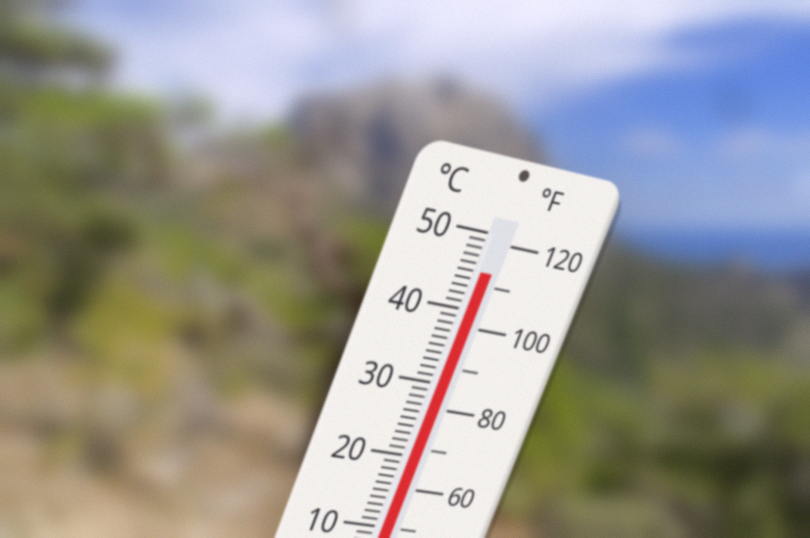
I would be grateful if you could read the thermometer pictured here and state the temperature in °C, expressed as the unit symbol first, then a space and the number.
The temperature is °C 45
